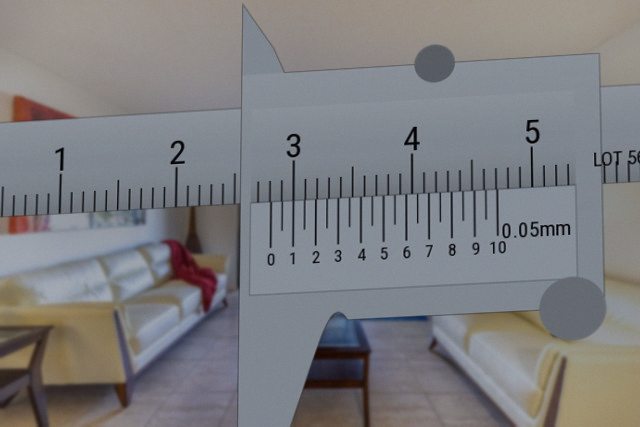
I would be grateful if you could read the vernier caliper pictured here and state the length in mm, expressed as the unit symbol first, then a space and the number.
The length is mm 28.1
